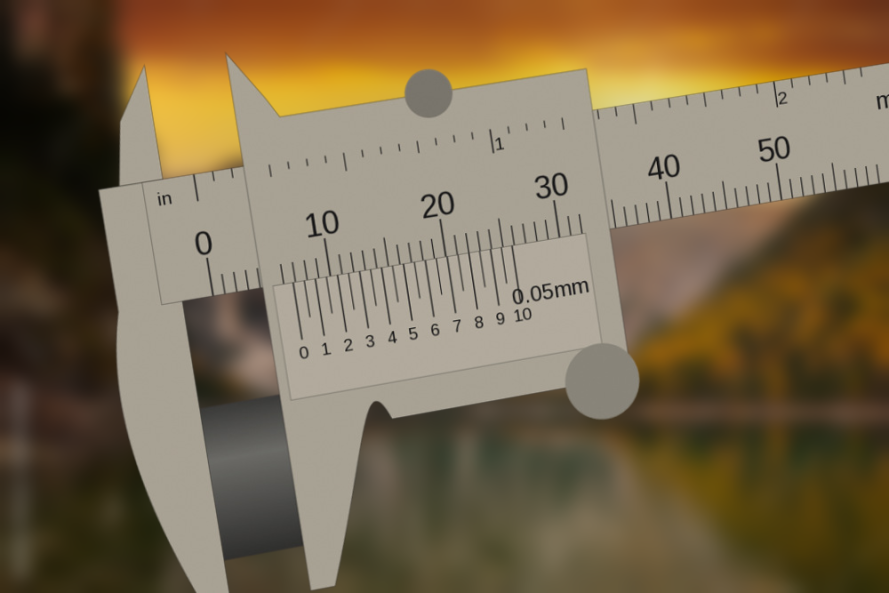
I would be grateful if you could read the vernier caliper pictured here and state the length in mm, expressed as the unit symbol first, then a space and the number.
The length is mm 6.8
